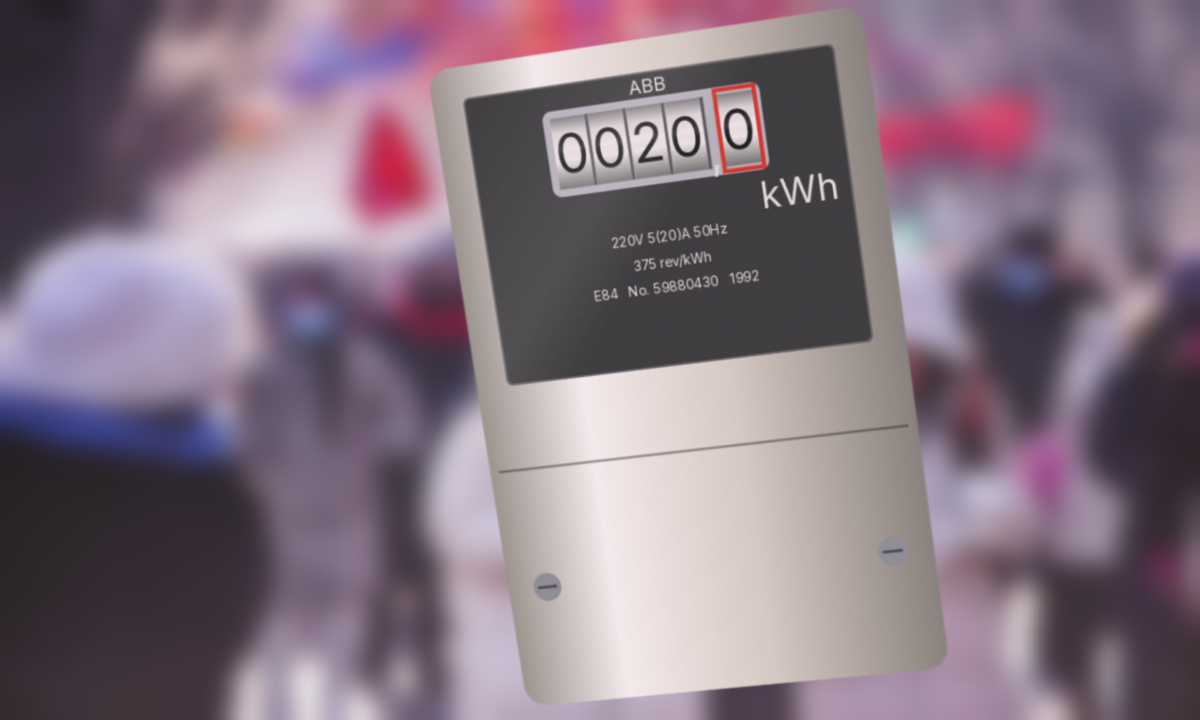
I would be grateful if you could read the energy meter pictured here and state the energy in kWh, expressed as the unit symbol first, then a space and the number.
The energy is kWh 20.0
